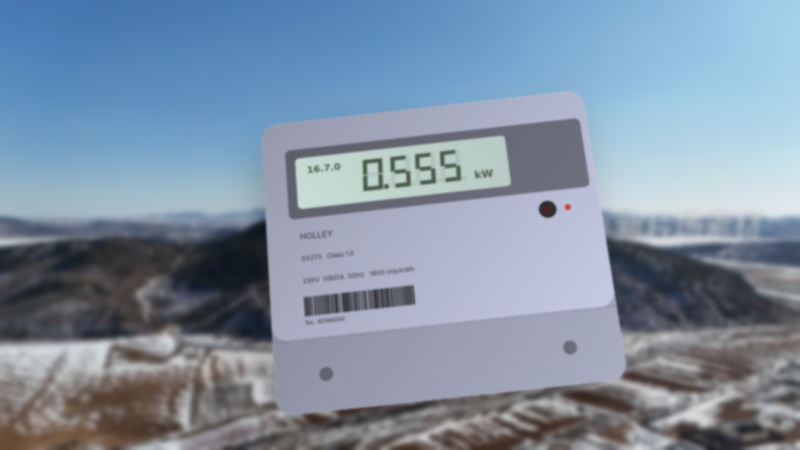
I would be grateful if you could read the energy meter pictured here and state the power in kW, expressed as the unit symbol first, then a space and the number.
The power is kW 0.555
